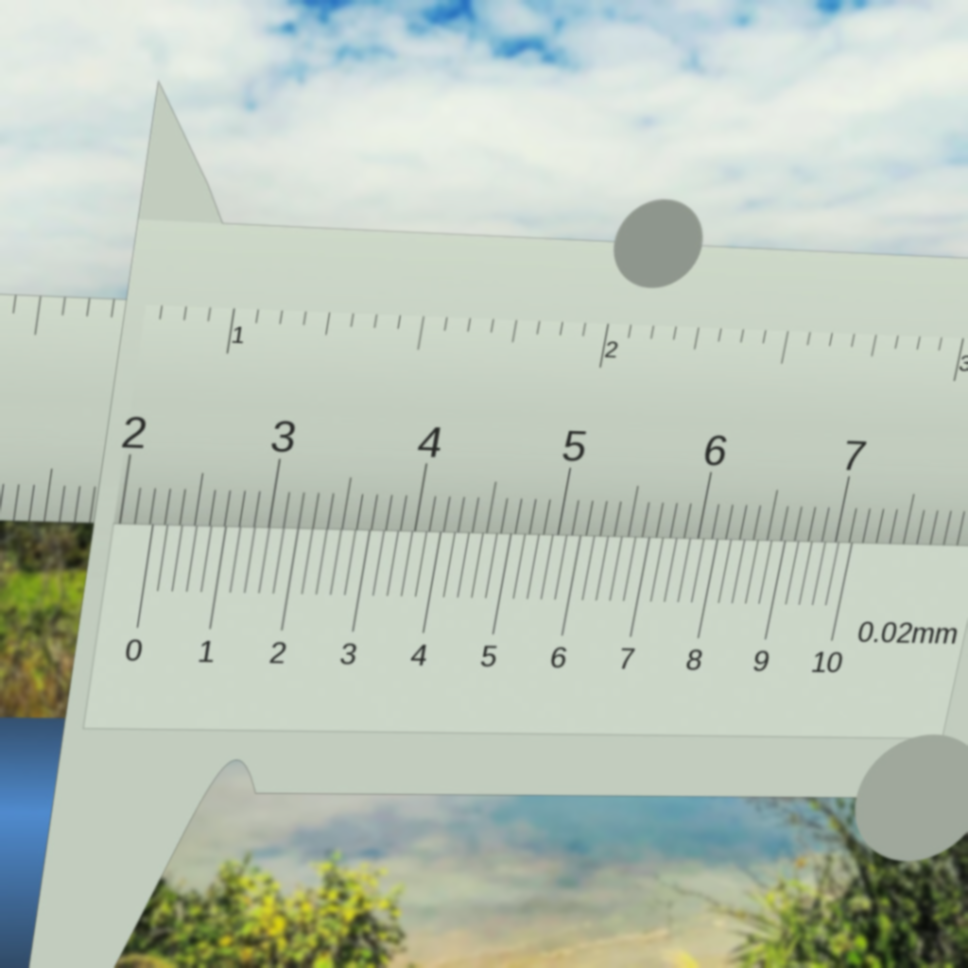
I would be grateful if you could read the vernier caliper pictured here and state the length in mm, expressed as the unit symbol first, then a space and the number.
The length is mm 22.2
